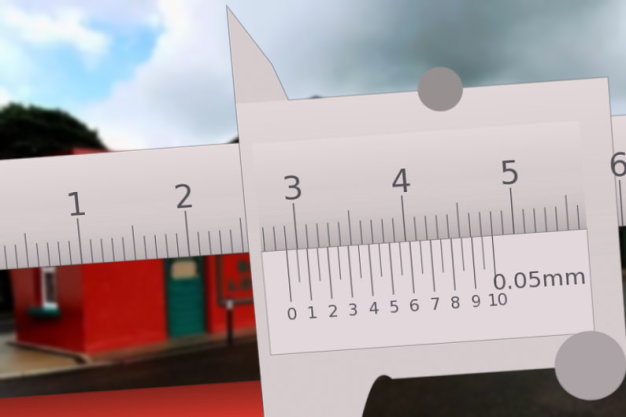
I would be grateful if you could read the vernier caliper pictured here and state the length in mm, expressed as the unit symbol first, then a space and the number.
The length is mm 29.0
